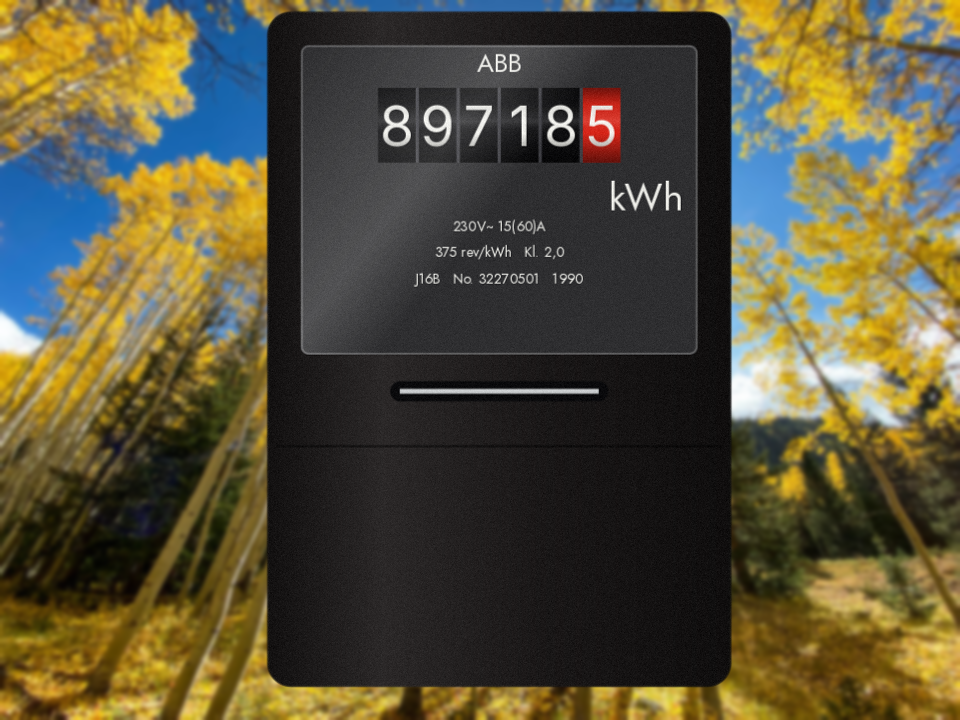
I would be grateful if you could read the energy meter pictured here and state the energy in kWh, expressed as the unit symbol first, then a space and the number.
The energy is kWh 89718.5
